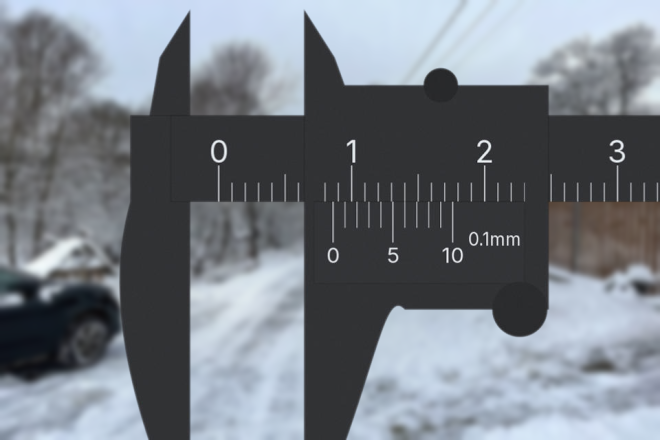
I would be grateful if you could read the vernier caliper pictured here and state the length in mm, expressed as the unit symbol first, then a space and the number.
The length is mm 8.6
